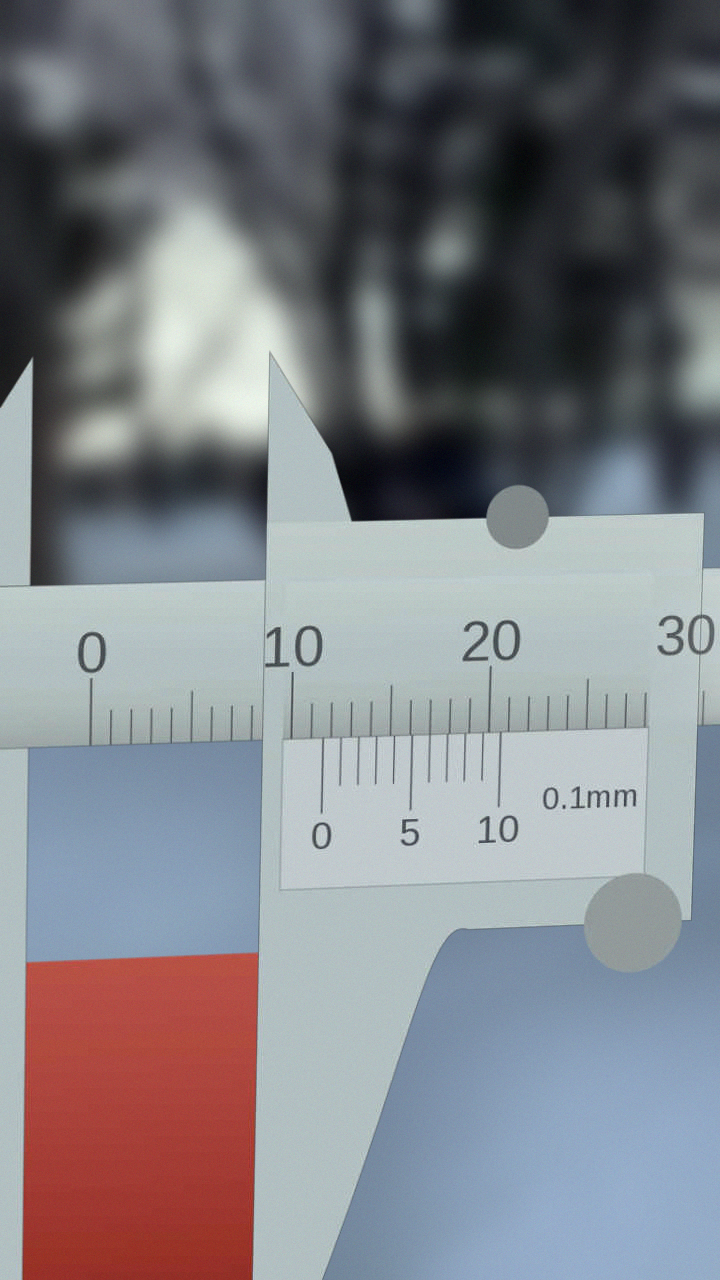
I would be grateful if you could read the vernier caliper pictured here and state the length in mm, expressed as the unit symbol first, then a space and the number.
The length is mm 11.6
